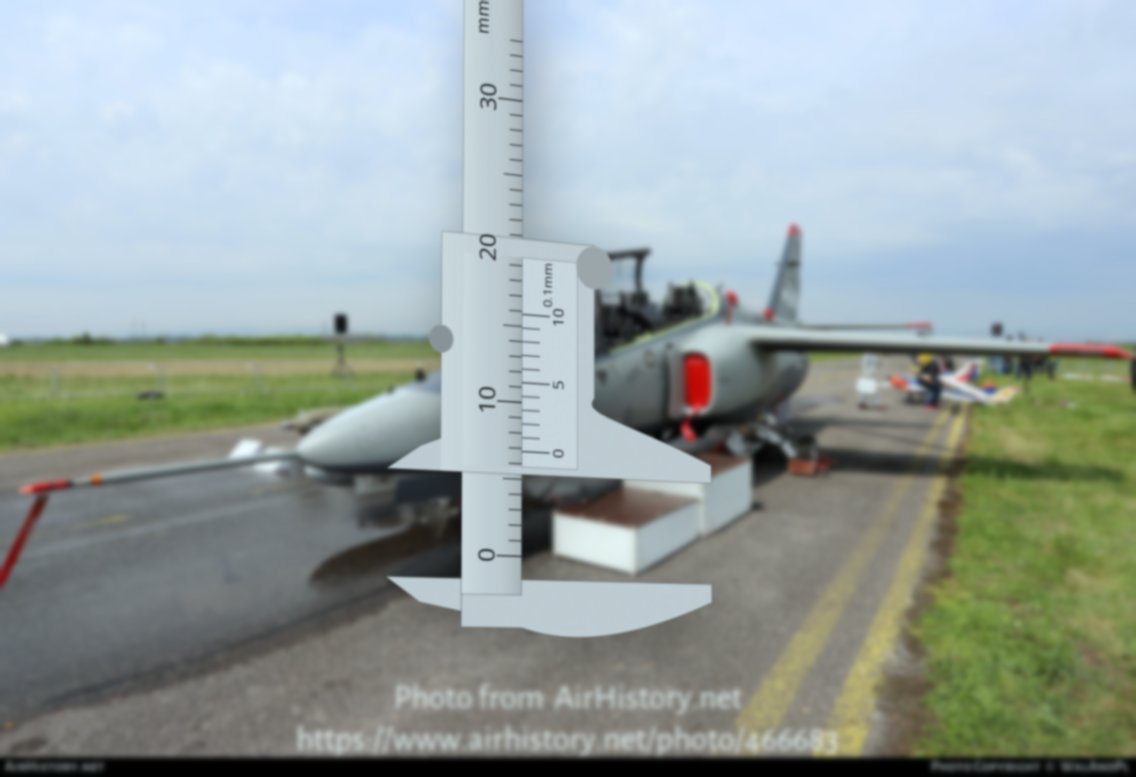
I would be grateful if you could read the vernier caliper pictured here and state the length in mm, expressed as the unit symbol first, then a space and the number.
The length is mm 6.8
